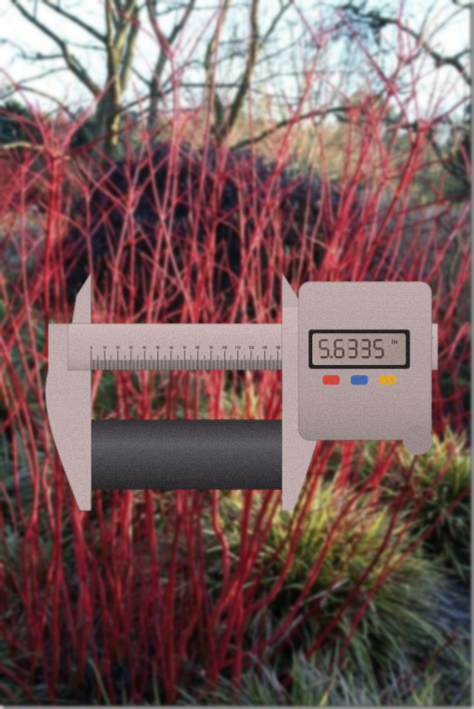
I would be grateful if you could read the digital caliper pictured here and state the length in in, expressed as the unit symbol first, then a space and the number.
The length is in 5.6335
